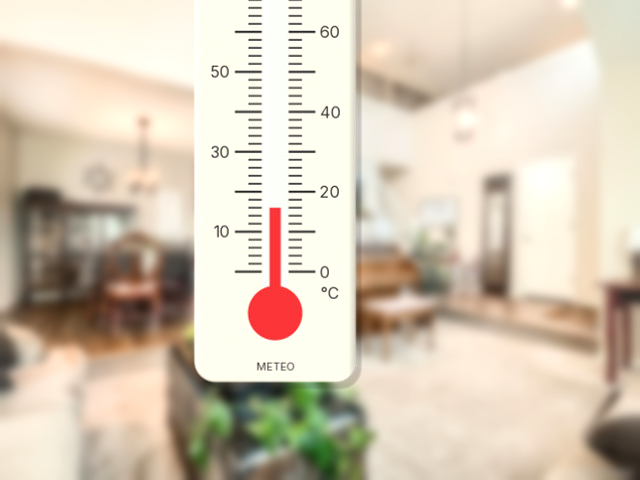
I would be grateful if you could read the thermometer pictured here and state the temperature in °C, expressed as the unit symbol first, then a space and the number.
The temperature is °C 16
